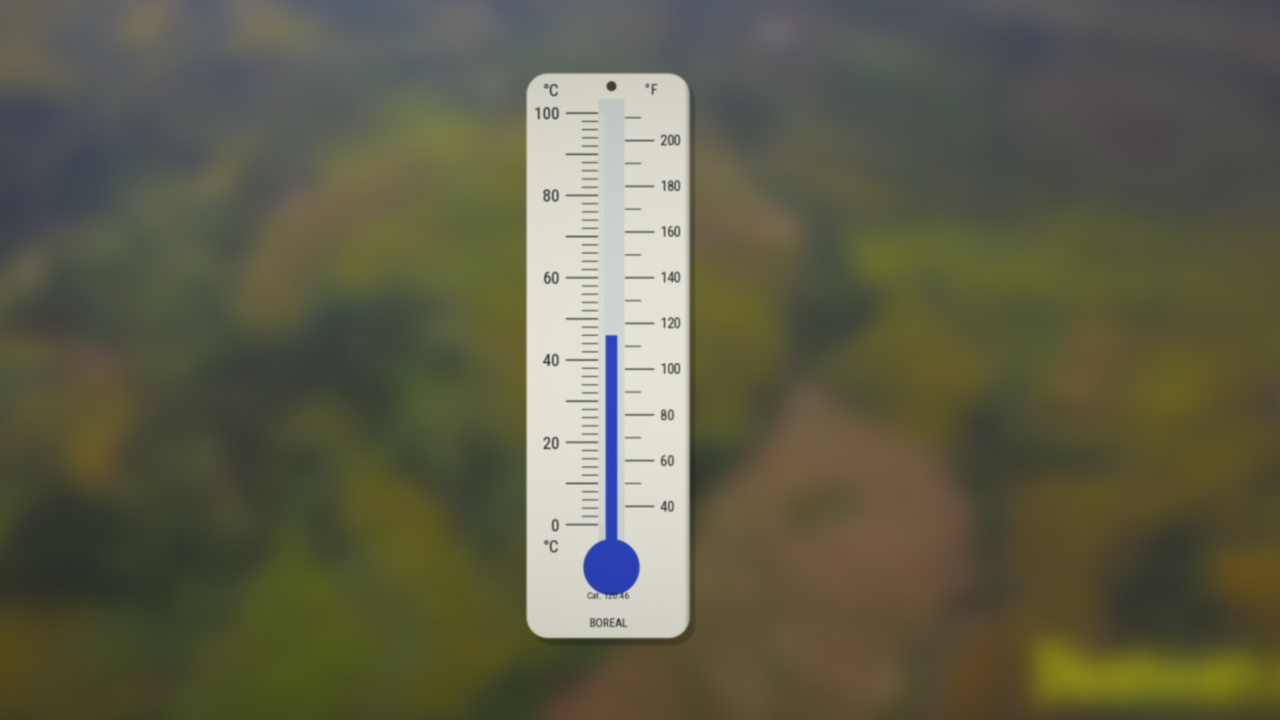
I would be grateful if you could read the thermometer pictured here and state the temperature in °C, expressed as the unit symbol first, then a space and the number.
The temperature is °C 46
